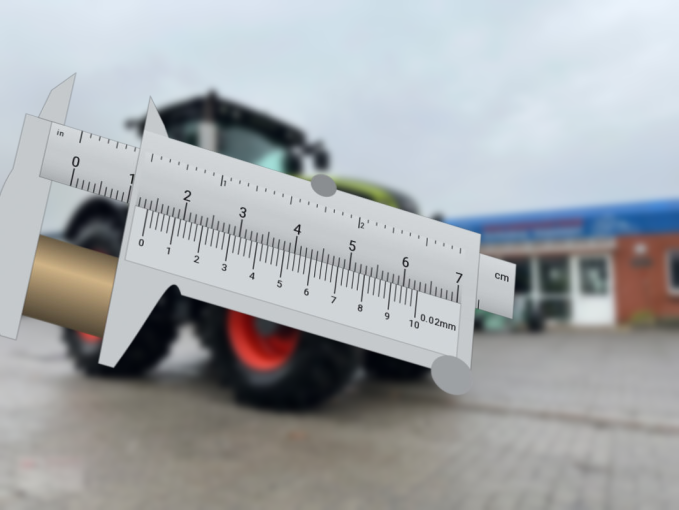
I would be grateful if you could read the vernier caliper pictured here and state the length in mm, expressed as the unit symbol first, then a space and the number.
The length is mm 13.6
